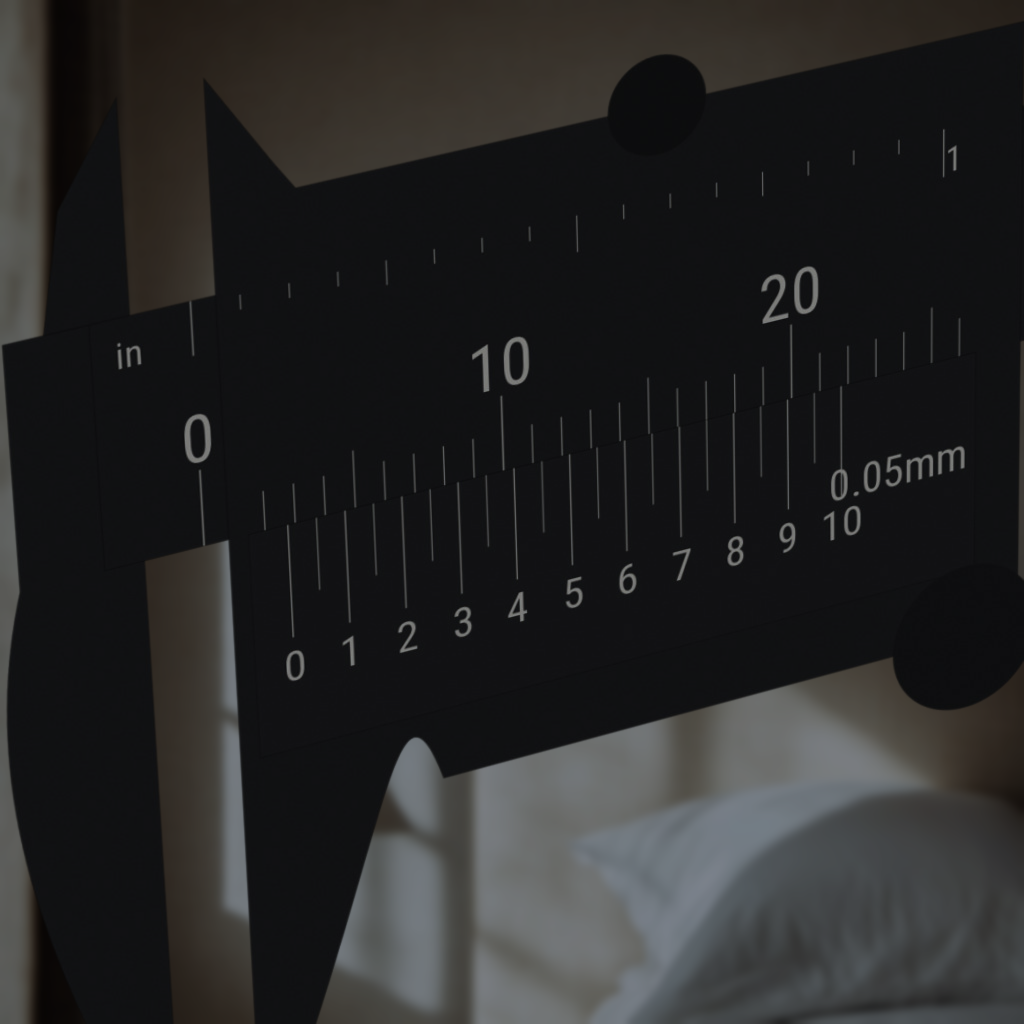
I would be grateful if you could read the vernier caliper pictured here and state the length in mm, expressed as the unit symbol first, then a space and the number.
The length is mm 2.75
